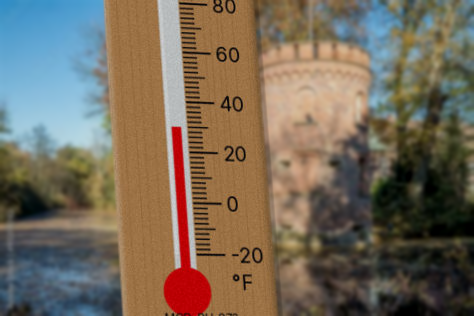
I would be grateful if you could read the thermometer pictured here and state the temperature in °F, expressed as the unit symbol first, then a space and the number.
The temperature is °F 30
